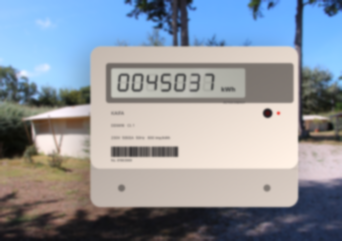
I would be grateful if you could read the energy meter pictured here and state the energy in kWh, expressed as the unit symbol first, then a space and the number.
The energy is kWh 45037
